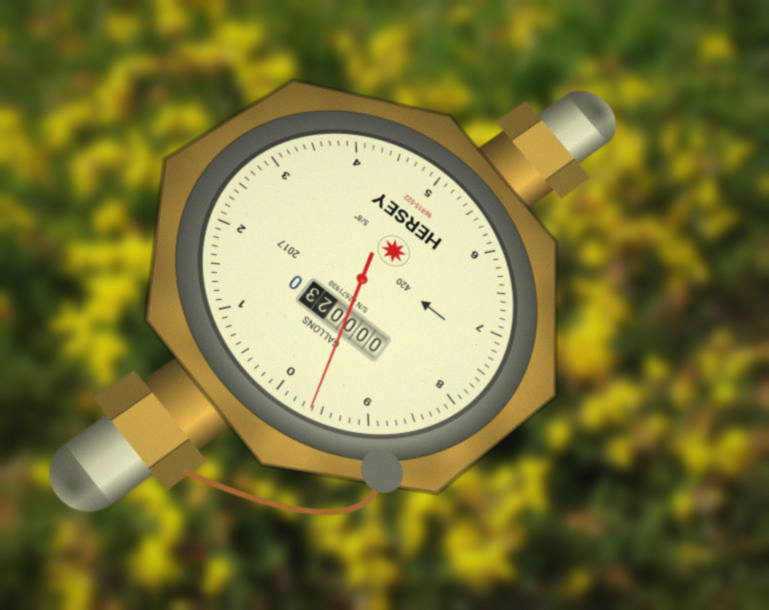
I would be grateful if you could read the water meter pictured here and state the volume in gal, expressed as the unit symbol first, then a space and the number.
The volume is gal 229.6
